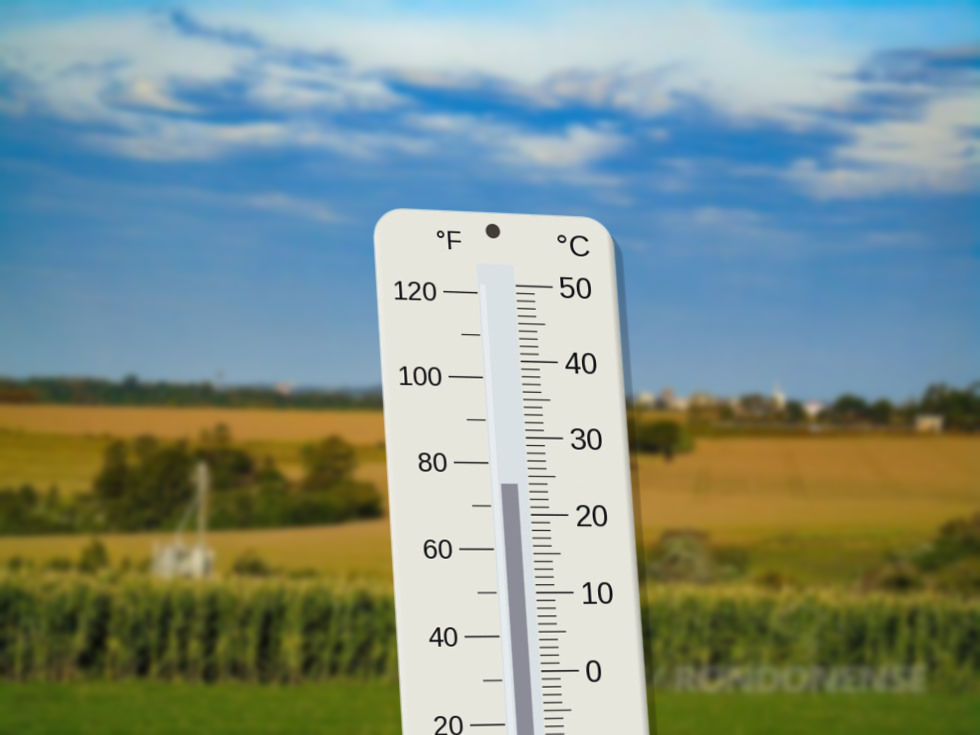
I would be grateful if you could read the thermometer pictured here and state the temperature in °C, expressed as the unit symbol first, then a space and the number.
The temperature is °C 24
